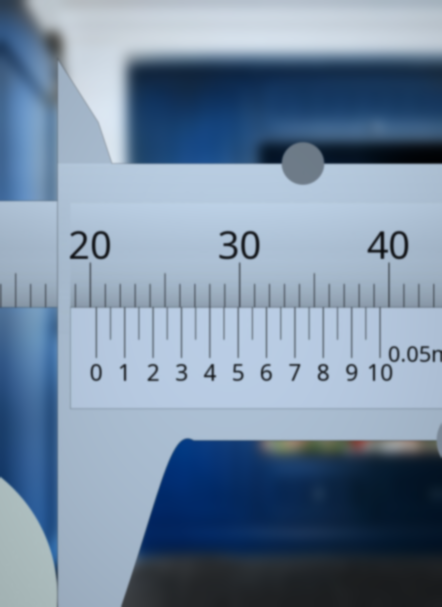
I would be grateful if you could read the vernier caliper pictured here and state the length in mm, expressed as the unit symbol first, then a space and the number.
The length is mm 20.4
